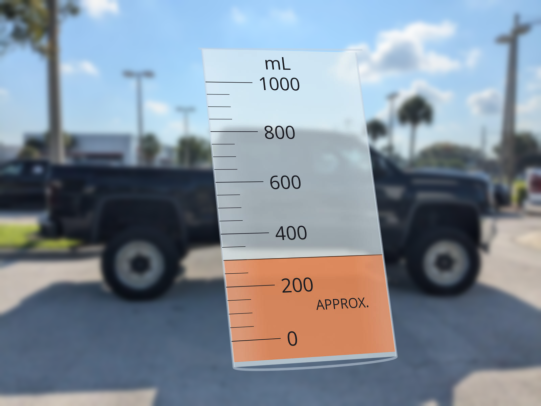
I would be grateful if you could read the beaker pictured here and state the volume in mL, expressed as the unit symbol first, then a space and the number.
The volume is mL 300
